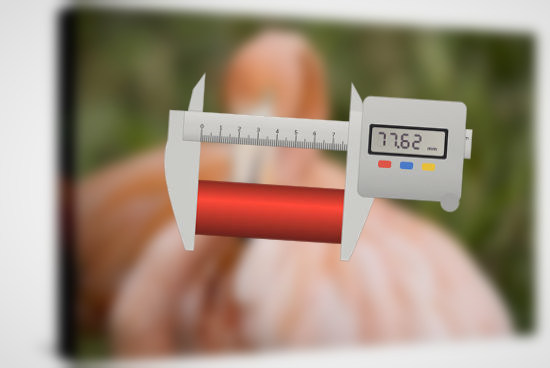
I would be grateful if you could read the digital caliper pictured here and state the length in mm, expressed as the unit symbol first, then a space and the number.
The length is mm 77.62
